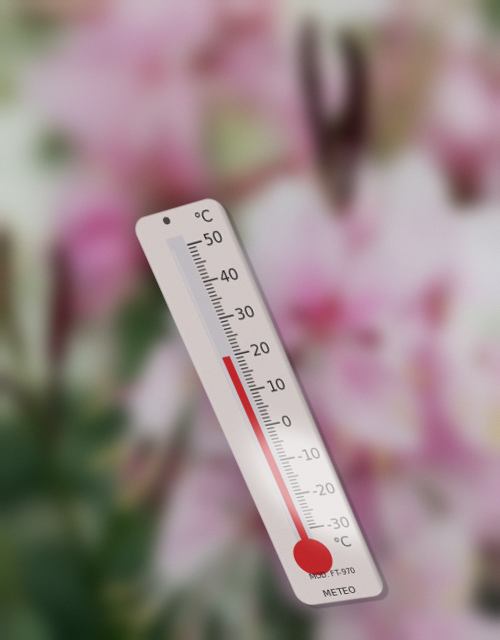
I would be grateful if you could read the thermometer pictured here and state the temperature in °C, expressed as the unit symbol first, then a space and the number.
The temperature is °C 20
